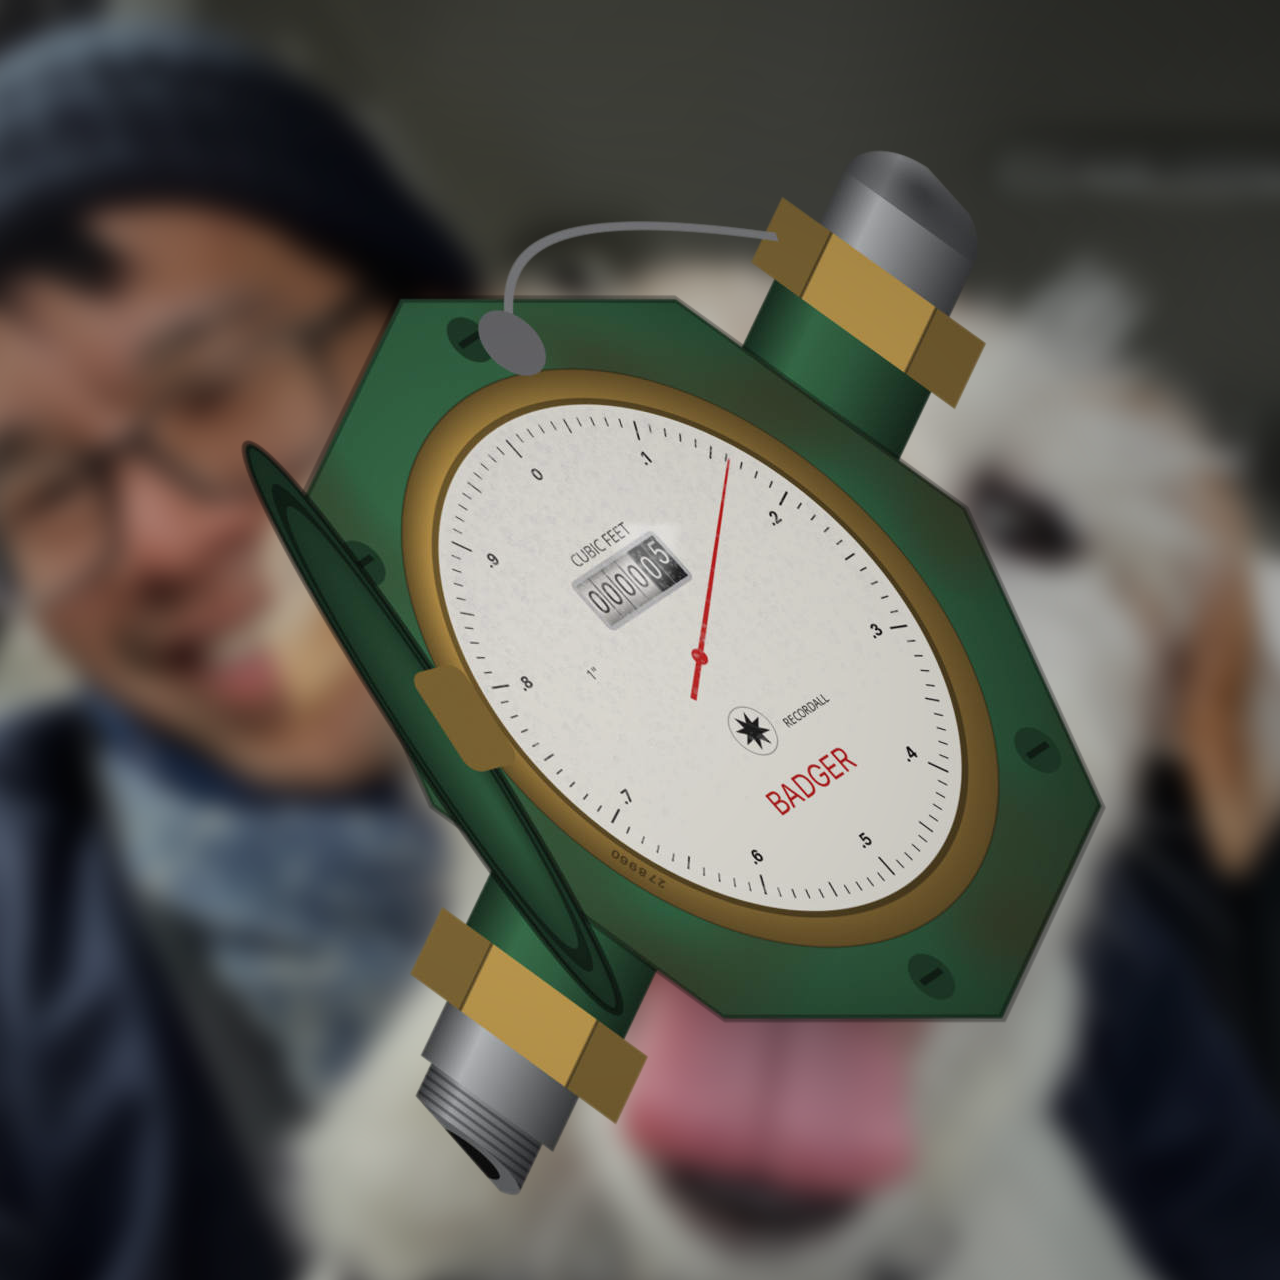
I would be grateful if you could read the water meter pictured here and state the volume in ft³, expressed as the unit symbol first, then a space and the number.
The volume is ft³ 5.16
